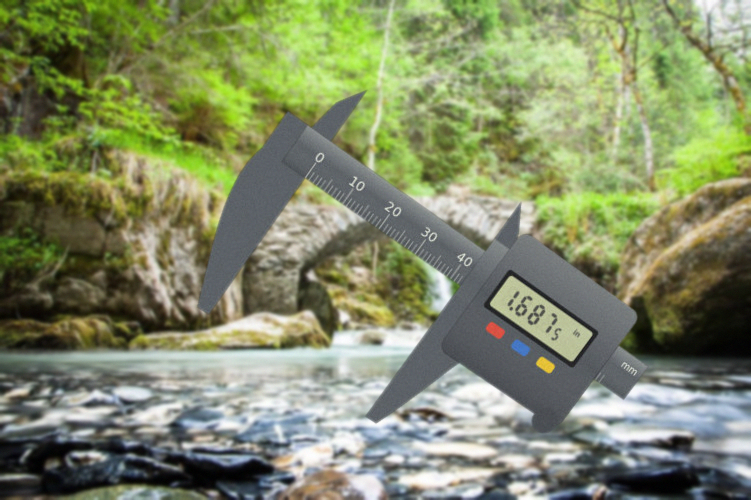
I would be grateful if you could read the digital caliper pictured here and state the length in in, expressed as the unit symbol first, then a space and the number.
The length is in 1.6875
